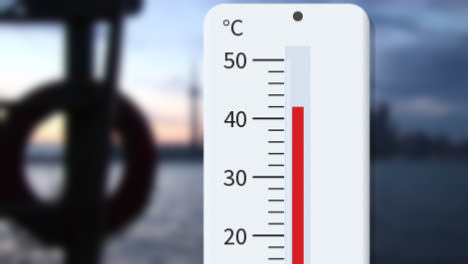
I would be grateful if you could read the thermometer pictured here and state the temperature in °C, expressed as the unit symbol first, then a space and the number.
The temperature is °C 42
